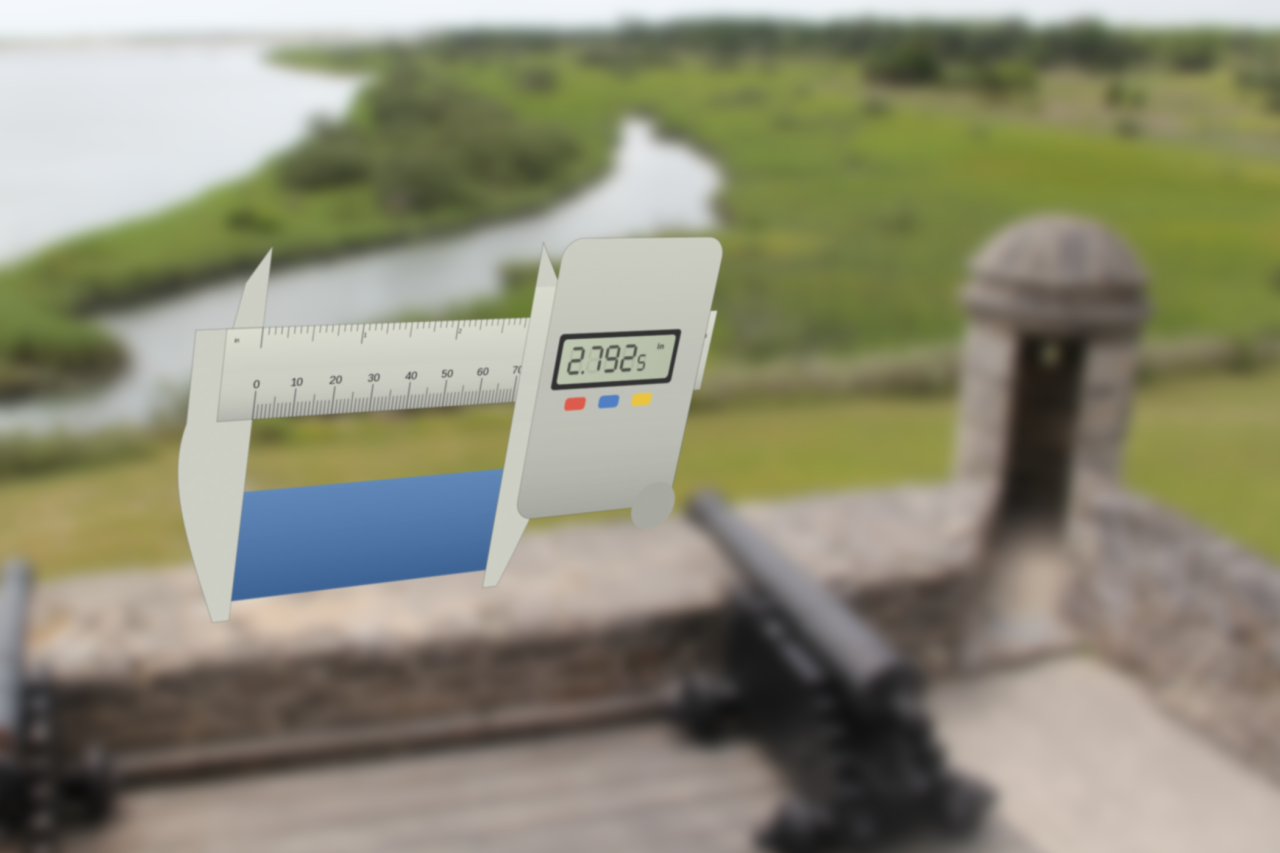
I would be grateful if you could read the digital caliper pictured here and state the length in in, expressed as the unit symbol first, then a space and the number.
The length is in 2.7925
